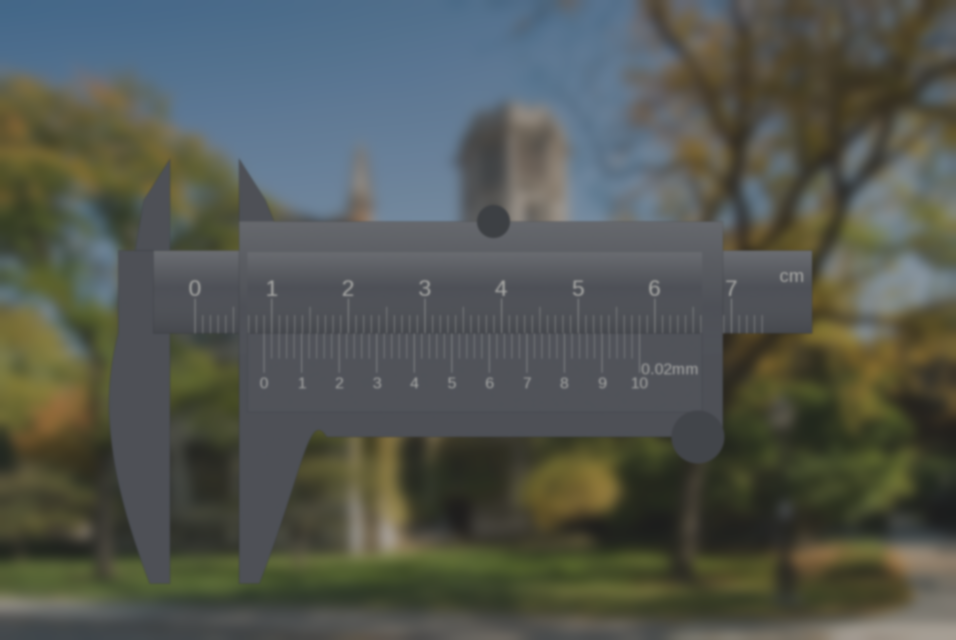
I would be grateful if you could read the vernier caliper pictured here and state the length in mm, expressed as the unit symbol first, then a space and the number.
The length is mm 9.0
